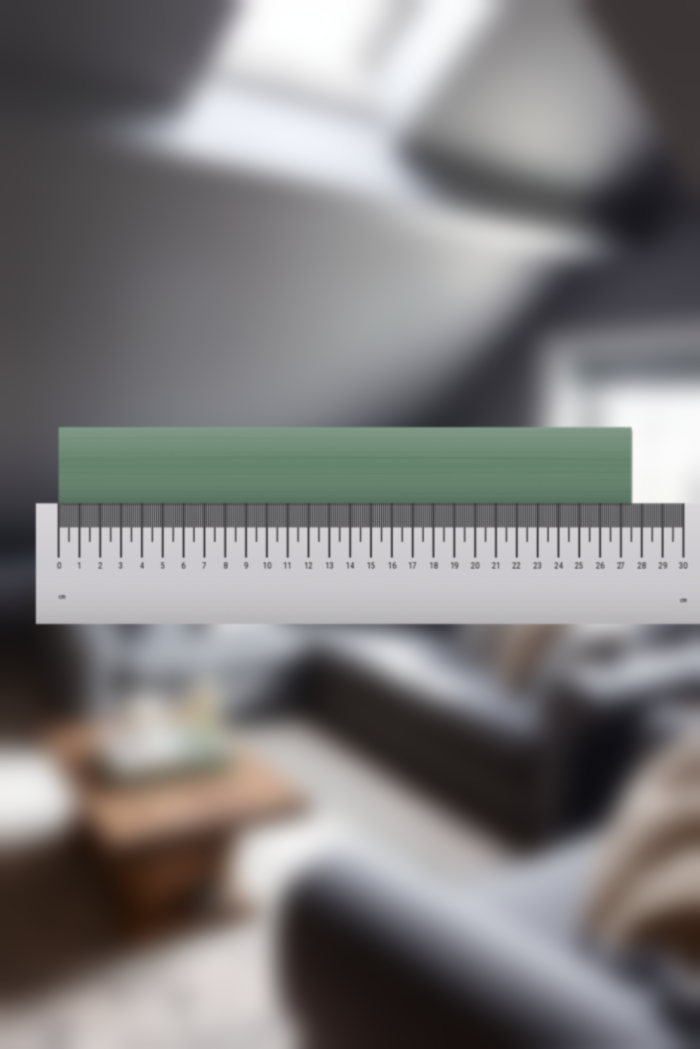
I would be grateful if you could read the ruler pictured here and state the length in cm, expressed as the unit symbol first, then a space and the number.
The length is cm 27.5
